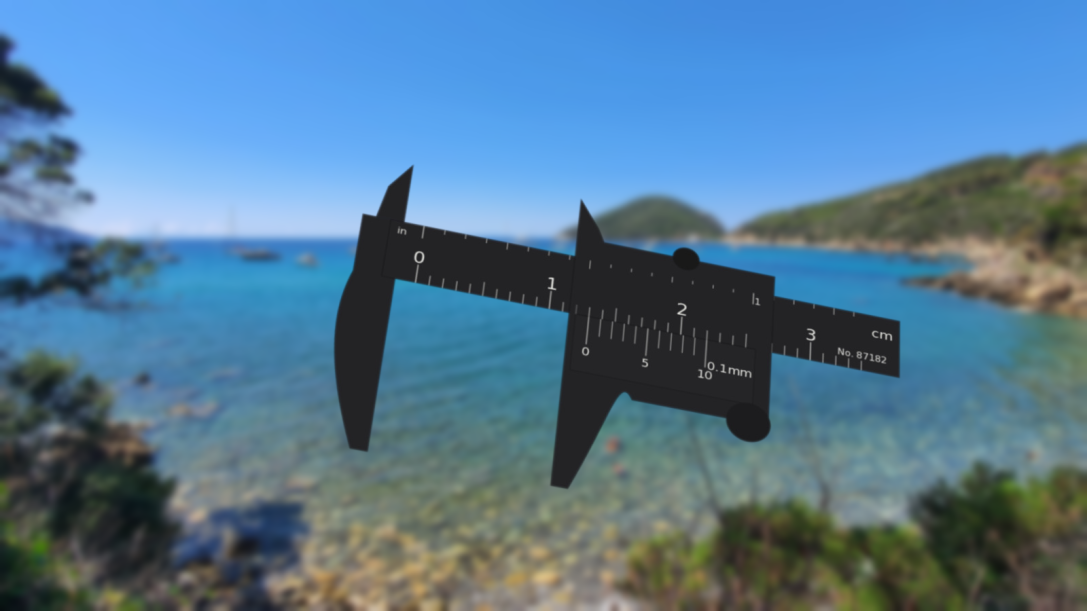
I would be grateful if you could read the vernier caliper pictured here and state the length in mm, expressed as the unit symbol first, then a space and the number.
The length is mm 13.0
